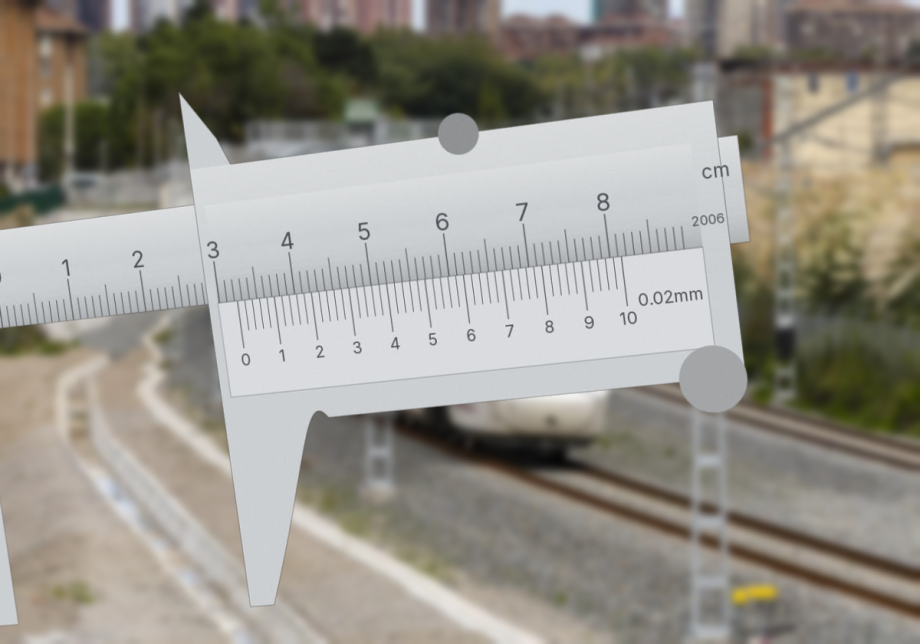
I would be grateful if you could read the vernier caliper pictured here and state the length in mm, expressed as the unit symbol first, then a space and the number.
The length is mm 32.4
